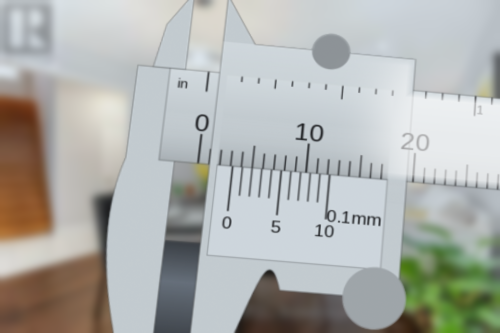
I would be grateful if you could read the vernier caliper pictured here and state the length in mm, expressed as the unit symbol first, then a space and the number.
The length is mm 3.2
